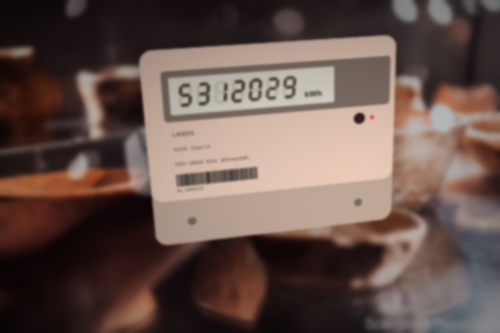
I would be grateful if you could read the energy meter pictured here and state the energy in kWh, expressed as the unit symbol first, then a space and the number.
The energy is kWh 5312029
